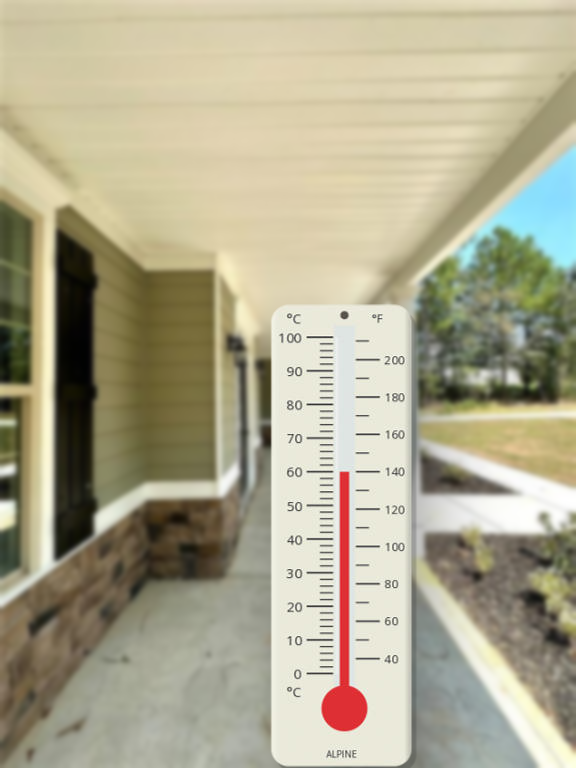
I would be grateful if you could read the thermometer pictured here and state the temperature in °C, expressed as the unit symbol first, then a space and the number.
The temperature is °C 60
